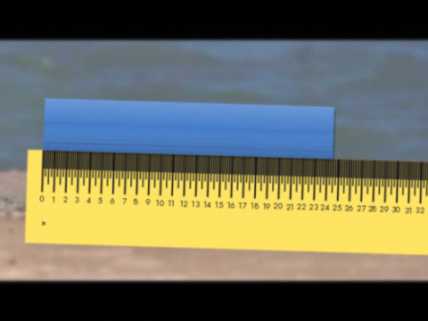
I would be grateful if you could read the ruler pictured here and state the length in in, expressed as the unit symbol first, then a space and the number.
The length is in 24.5
